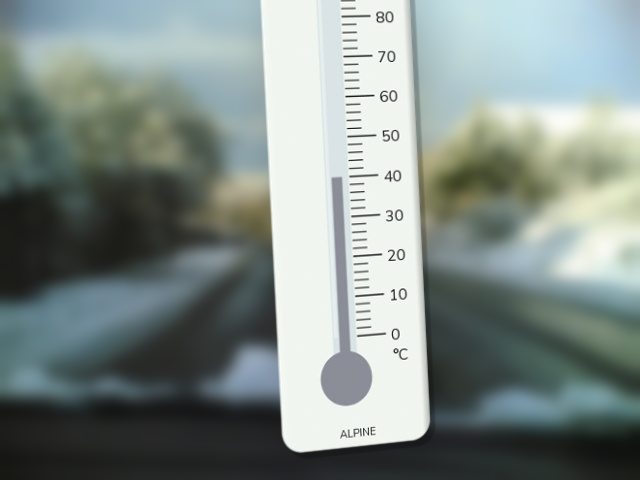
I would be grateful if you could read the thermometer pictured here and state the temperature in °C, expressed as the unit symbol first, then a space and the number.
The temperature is °C 40
